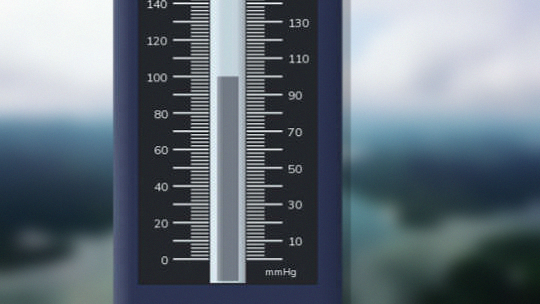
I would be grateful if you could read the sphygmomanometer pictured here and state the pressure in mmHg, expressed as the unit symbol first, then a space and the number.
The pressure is mmHg 100
